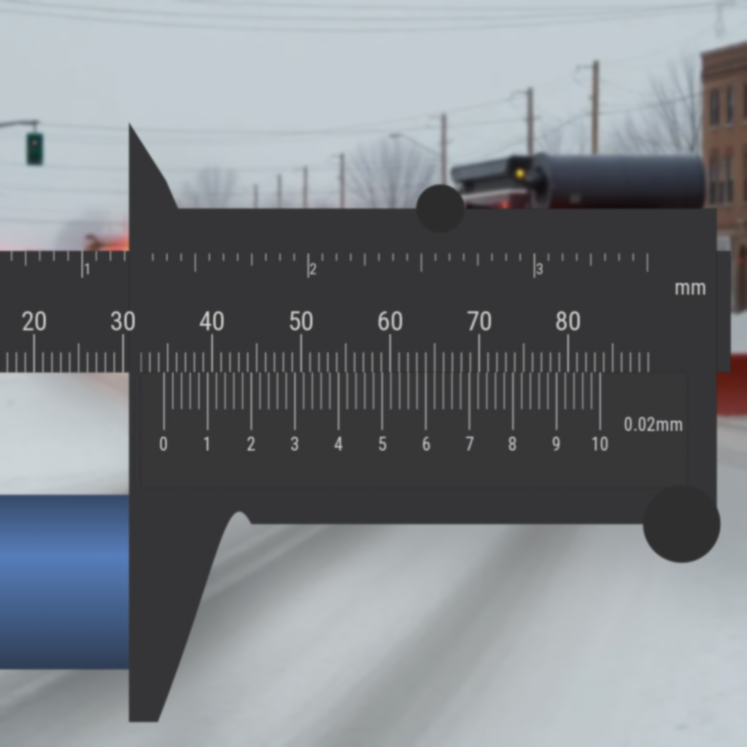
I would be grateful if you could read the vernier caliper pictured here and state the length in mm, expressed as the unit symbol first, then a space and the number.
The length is mm 34.6
